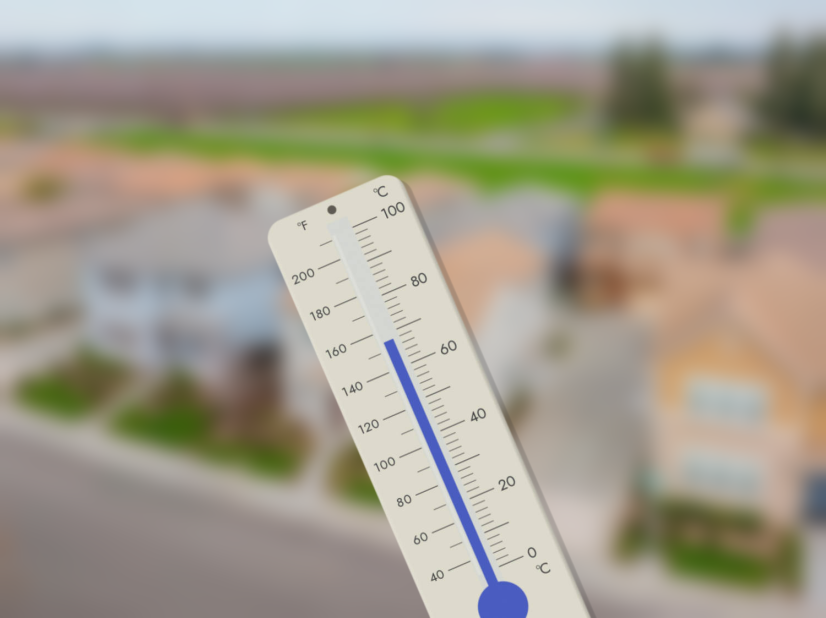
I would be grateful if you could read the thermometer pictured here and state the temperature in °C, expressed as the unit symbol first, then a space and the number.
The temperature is °C 68
